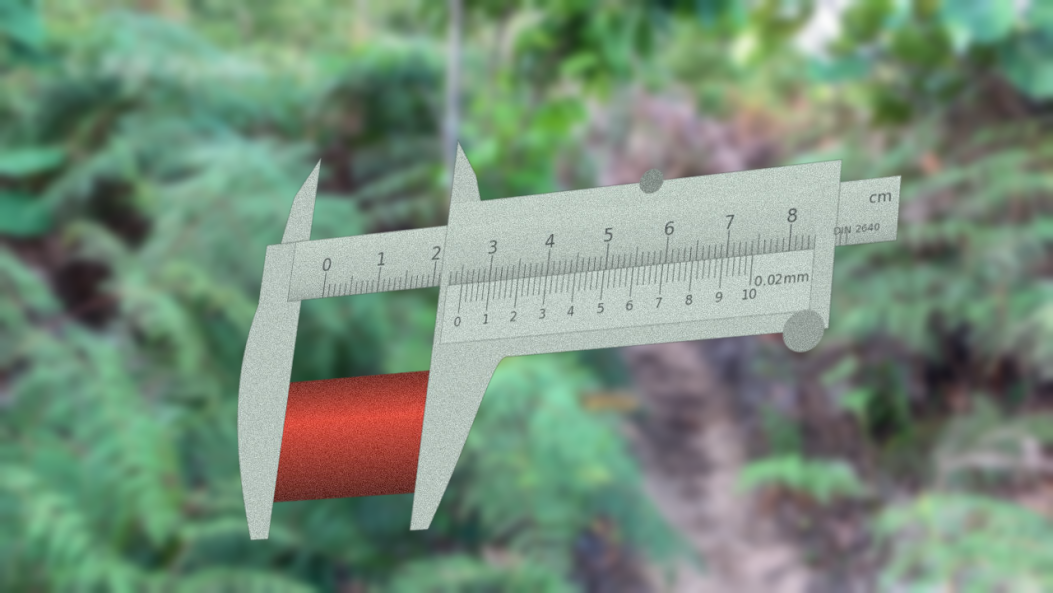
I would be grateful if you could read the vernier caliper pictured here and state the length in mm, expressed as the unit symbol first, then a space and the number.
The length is mm 25.2
